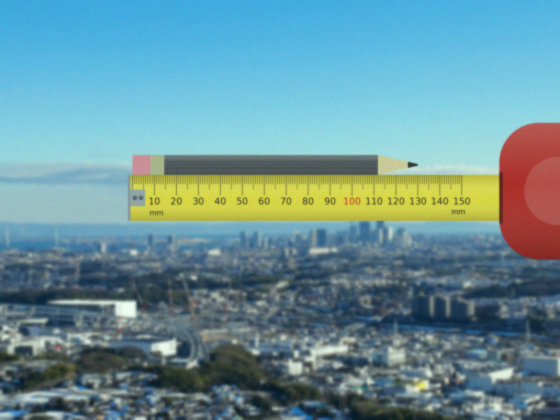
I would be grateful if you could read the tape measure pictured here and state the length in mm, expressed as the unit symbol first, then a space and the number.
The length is mm 130
